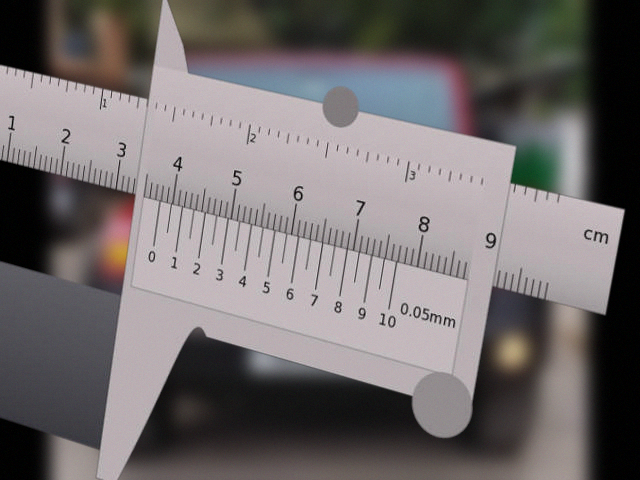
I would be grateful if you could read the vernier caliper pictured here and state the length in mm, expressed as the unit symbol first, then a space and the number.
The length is mm 37.8
